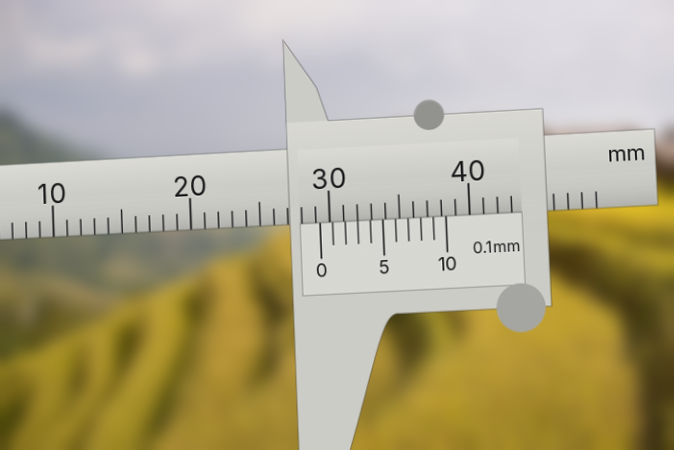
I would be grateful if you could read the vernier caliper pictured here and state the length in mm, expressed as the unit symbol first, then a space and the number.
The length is mm 29.3
